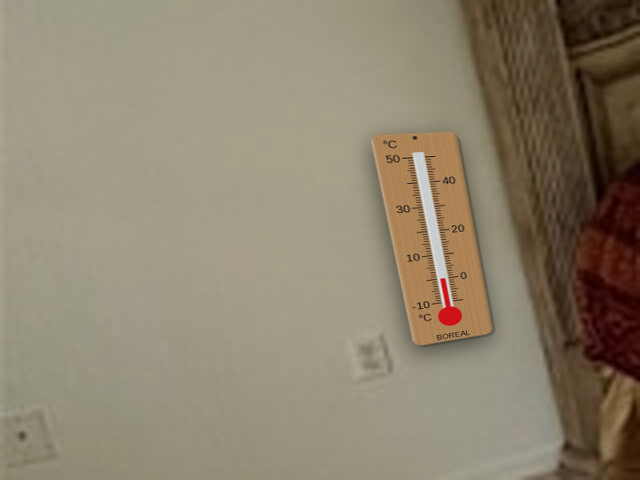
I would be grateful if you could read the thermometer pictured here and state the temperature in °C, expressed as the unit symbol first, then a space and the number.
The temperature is °C 0
